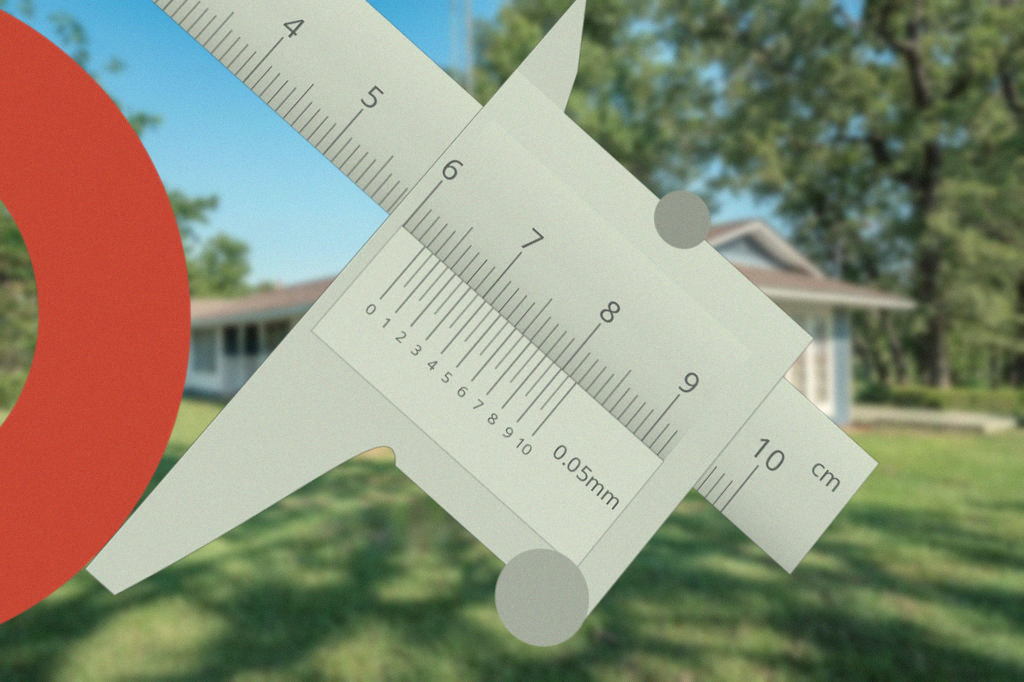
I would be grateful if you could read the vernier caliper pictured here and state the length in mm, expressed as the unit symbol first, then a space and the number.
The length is mm 62.8
